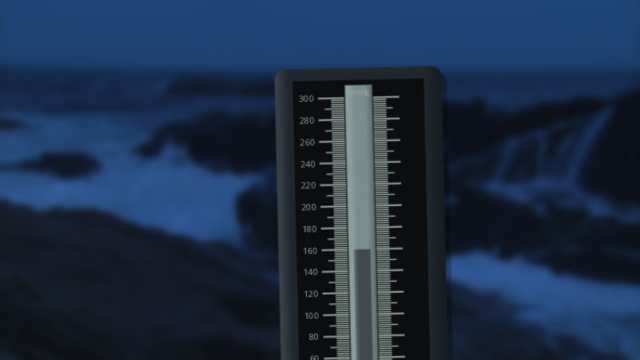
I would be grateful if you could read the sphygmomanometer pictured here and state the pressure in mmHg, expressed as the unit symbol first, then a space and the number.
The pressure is mmHg 160
